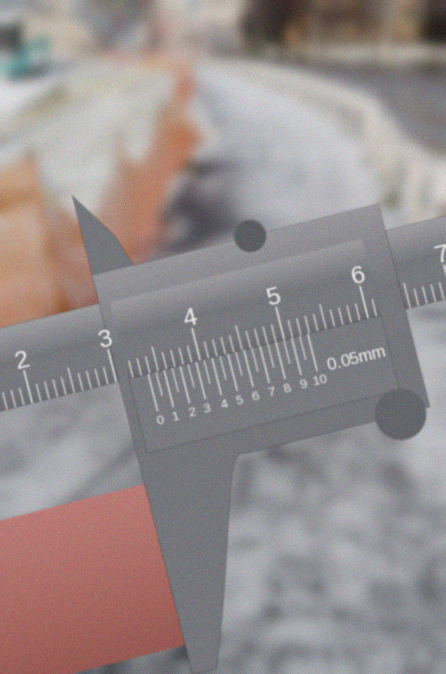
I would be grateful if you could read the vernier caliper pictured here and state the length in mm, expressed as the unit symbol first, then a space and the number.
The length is mm 33.8
